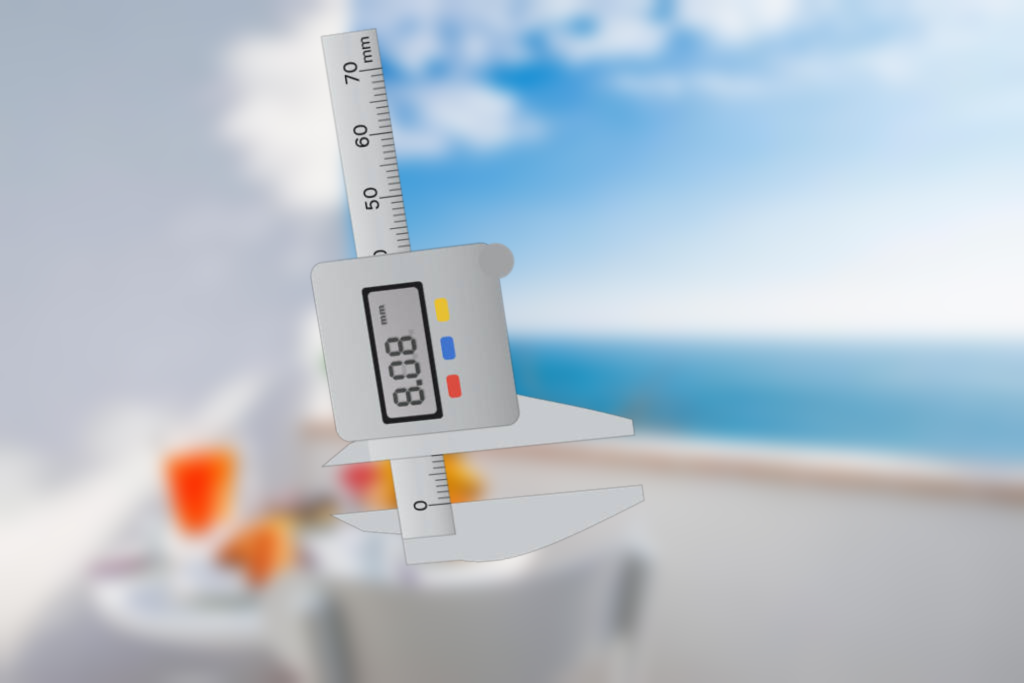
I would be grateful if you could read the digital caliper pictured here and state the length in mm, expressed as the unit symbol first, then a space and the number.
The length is mm 8.08
